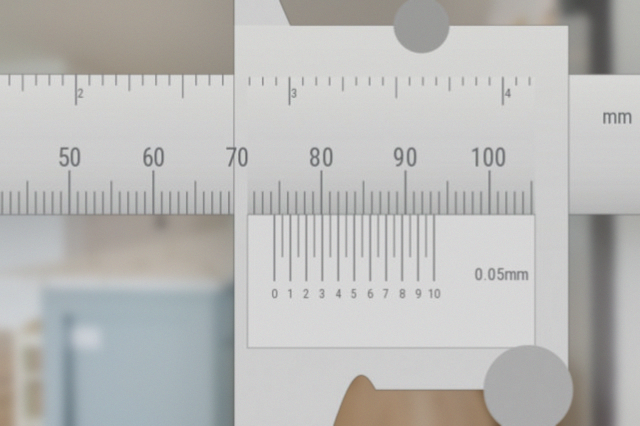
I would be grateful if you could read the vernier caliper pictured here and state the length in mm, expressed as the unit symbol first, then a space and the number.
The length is mm 74.4
